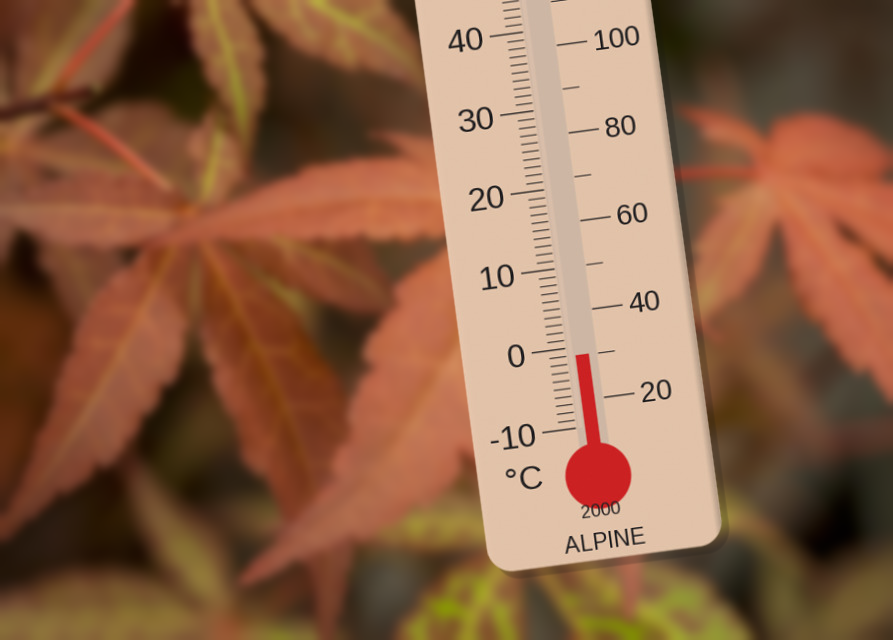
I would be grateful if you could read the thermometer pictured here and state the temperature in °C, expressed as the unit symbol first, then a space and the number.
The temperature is °C -1
